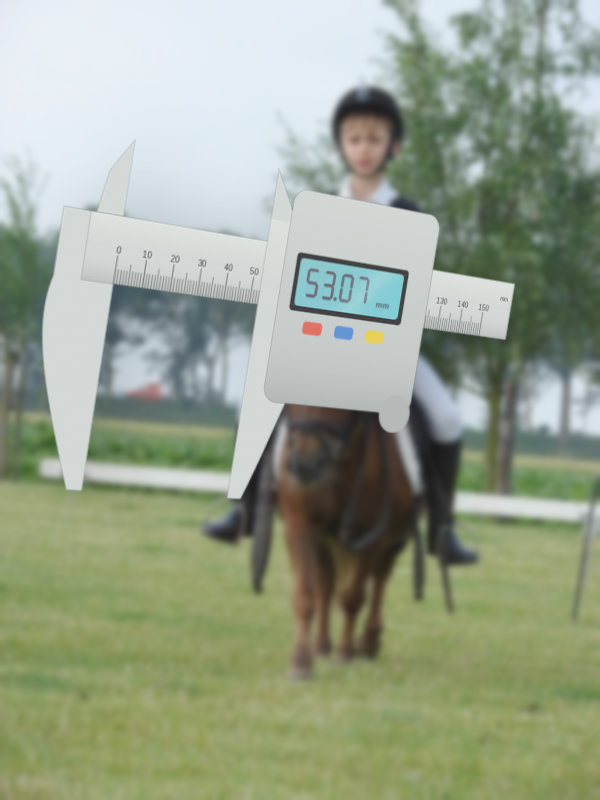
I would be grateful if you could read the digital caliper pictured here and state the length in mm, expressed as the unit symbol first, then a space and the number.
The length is mm 53.07
